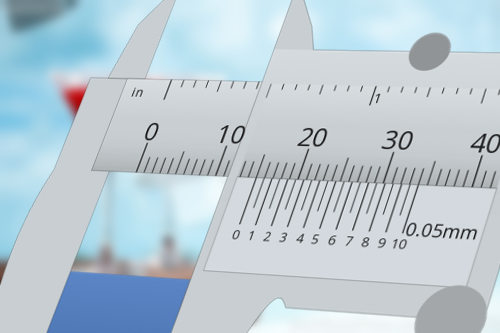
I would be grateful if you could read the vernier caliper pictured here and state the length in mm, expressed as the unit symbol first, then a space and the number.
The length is mm 15.0
